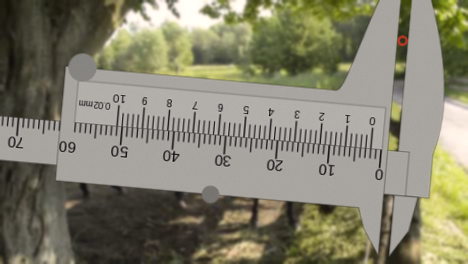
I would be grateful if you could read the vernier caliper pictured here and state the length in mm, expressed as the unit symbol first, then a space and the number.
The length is mm 2.0
